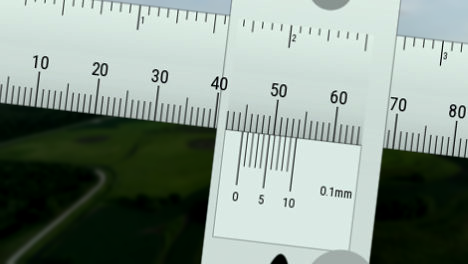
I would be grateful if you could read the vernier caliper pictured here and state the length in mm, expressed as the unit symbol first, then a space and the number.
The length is mm 44.8
